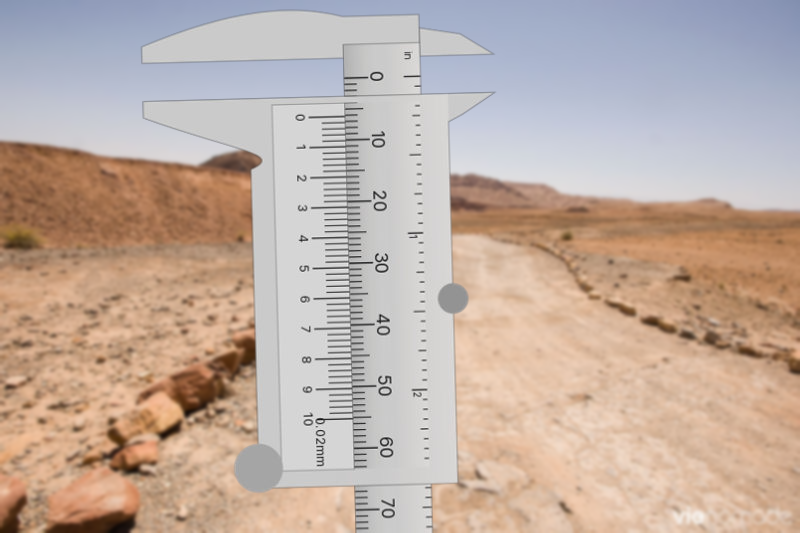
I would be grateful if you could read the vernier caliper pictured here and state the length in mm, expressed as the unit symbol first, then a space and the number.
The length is mm 6.2
